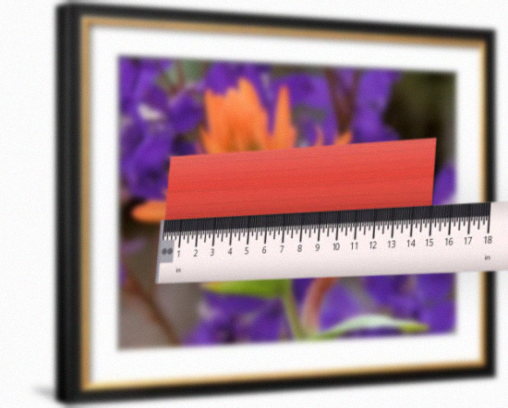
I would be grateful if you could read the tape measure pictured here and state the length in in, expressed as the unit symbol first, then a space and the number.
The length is in 15
